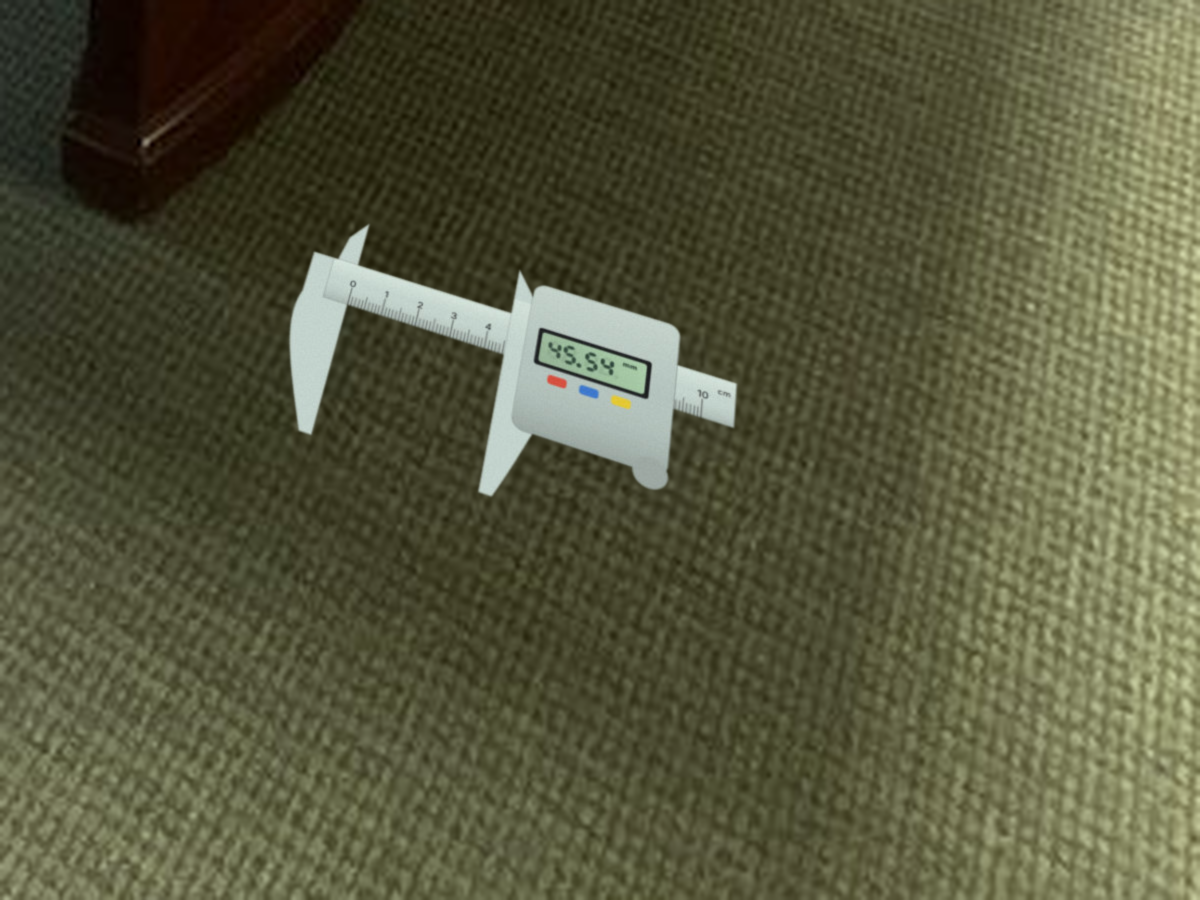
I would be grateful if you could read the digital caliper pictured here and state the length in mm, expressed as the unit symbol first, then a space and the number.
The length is mm 45.54
